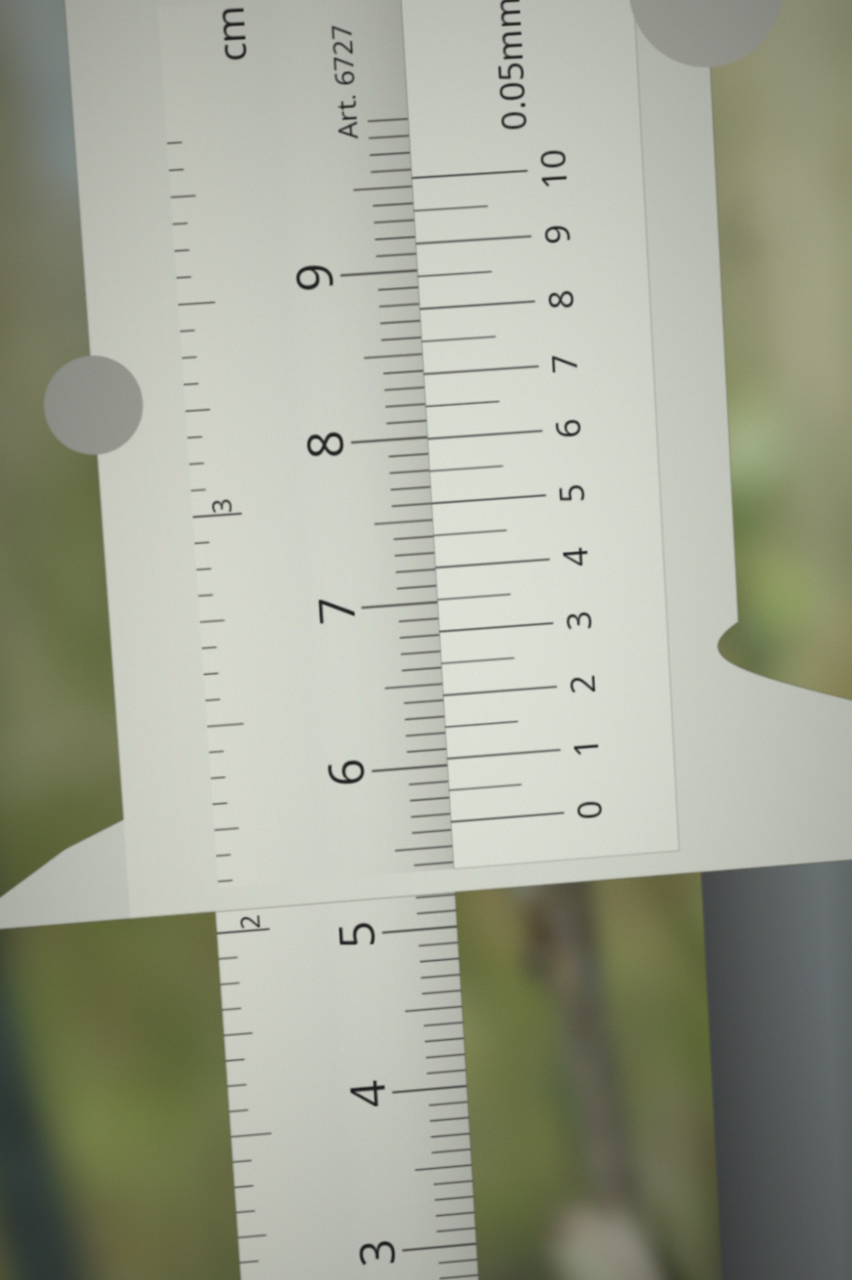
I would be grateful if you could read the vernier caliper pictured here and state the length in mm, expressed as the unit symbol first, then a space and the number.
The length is mm 56.5
